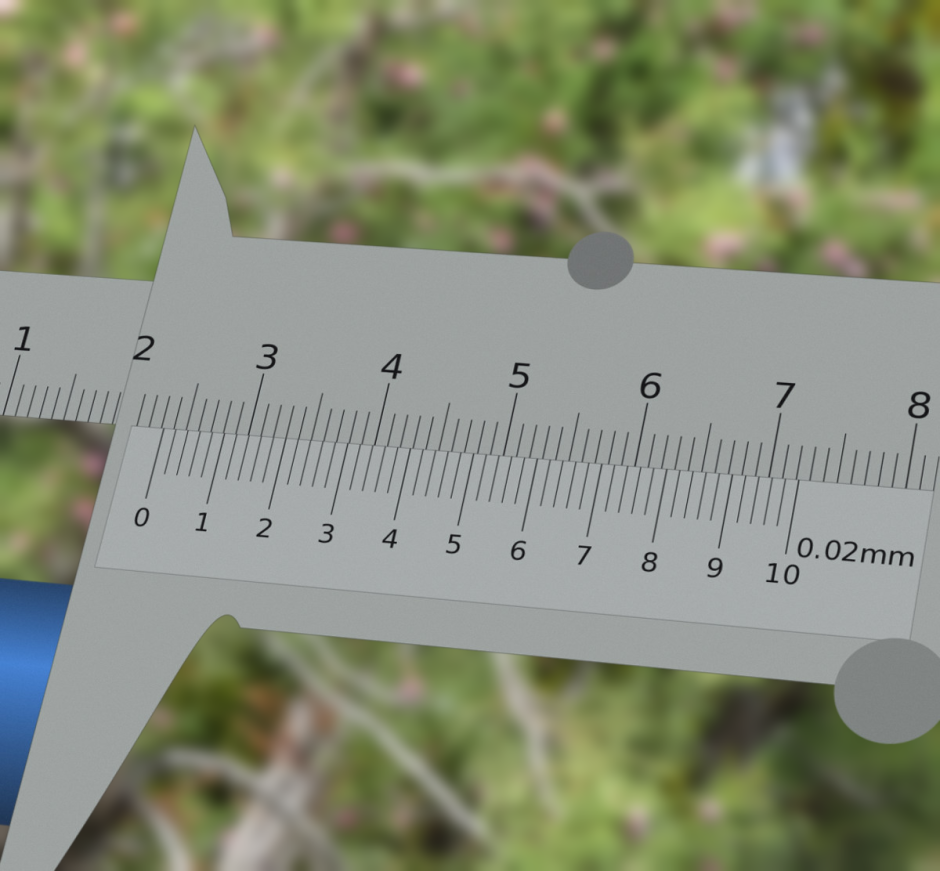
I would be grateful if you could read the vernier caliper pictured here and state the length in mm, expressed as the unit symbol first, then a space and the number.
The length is mm 23.2
